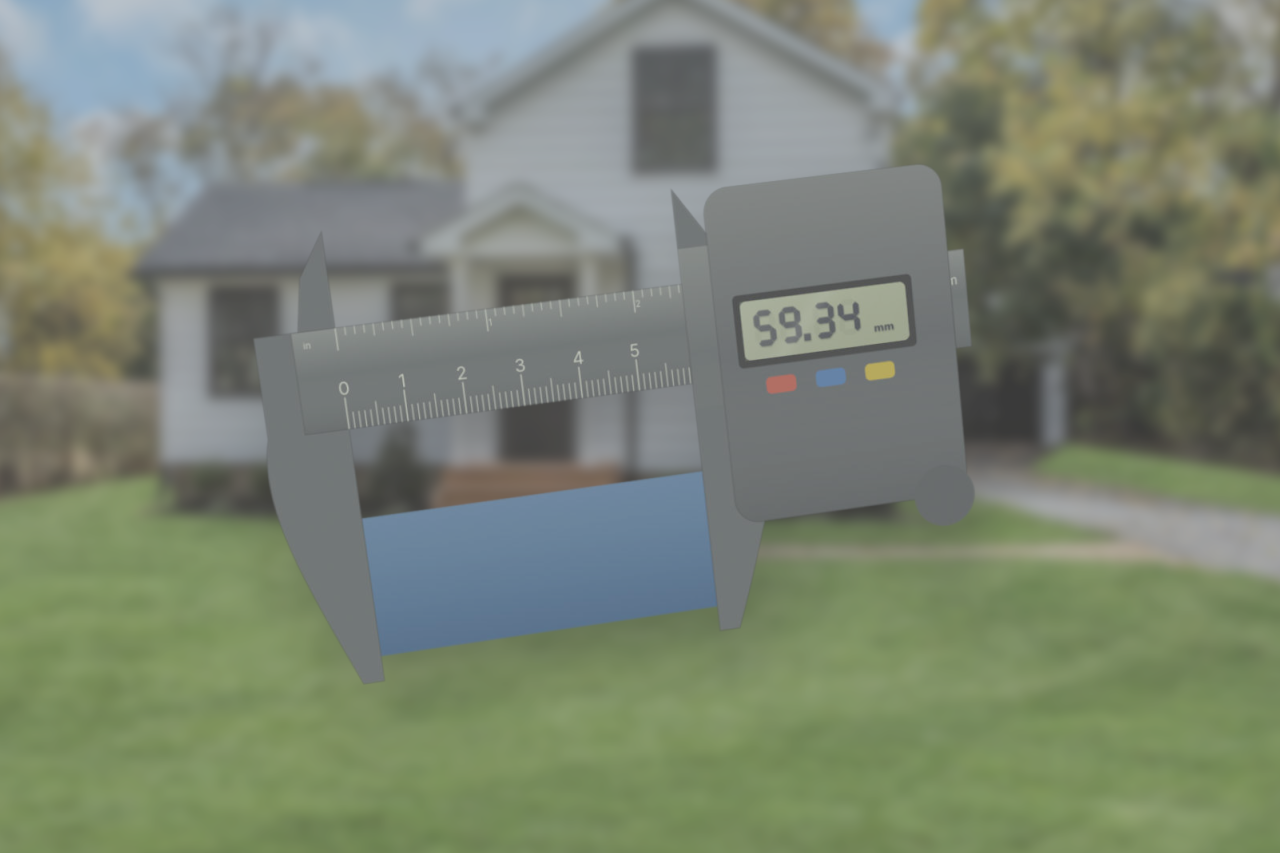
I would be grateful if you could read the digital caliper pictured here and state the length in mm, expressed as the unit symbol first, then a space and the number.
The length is mm 59.34
